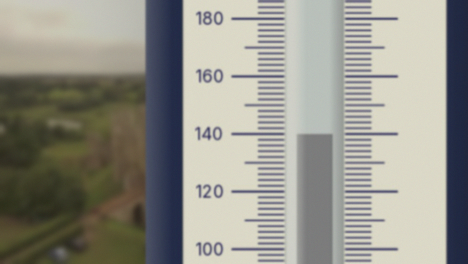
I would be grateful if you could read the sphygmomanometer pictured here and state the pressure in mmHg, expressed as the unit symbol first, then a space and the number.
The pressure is mmHg 140
